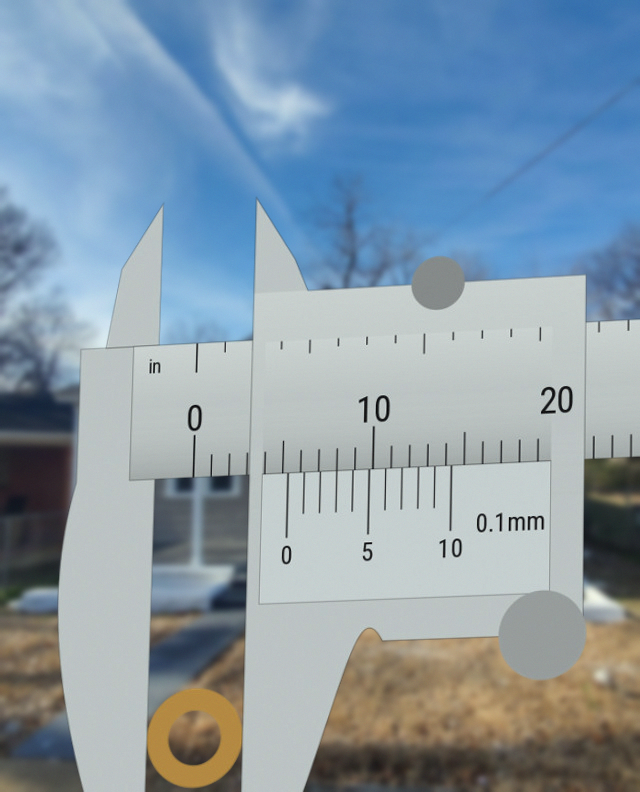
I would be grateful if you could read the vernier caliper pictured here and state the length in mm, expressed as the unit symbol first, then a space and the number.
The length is mm 5.3
